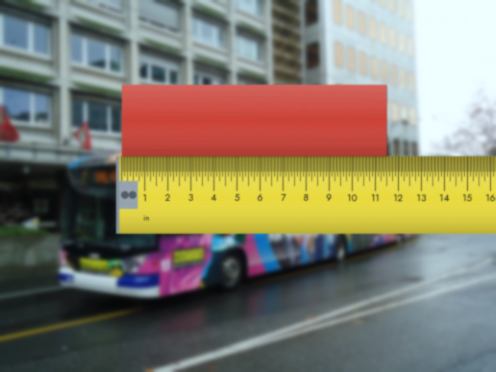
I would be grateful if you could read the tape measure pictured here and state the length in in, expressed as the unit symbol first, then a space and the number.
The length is in 11.5
